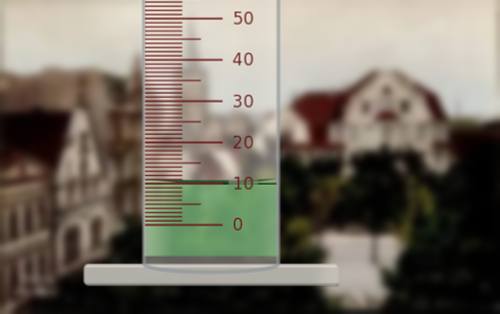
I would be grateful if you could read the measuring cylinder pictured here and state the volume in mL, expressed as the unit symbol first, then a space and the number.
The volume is mL 10
